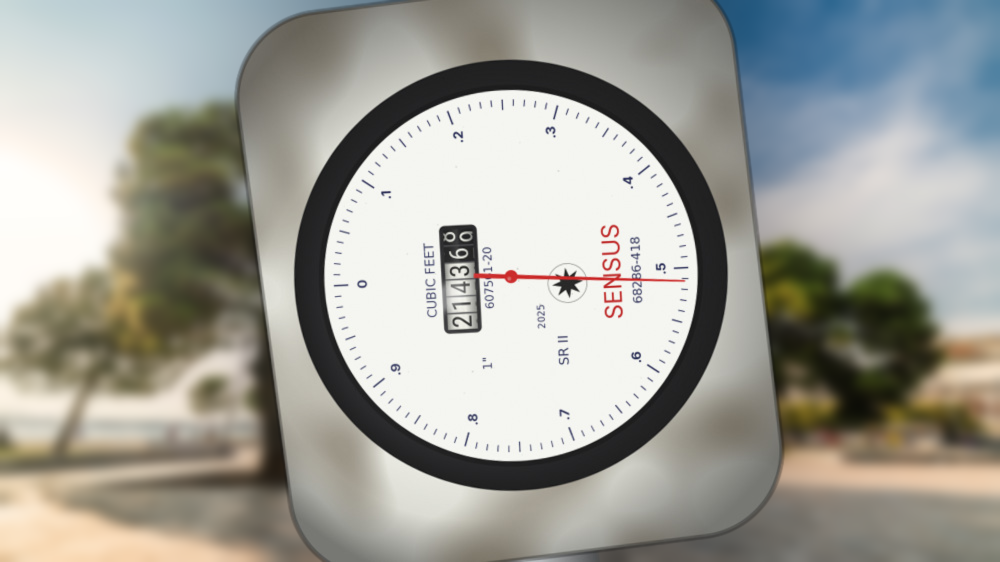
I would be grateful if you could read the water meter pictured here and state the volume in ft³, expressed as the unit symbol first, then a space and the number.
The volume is ft³ 214368.51
